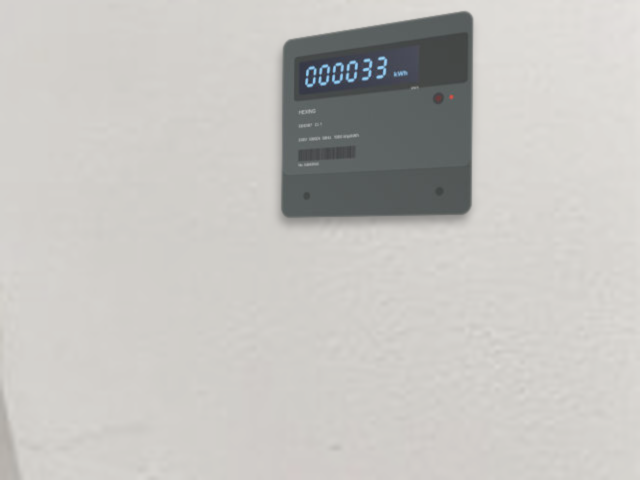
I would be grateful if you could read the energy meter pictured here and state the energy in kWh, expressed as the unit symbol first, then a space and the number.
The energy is kWh 33
